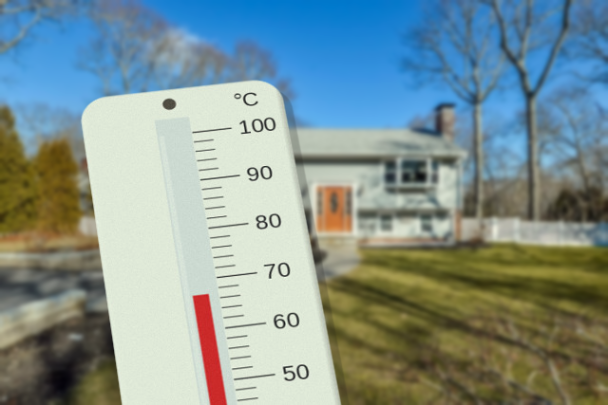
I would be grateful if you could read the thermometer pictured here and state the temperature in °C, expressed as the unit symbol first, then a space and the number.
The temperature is °C 67
